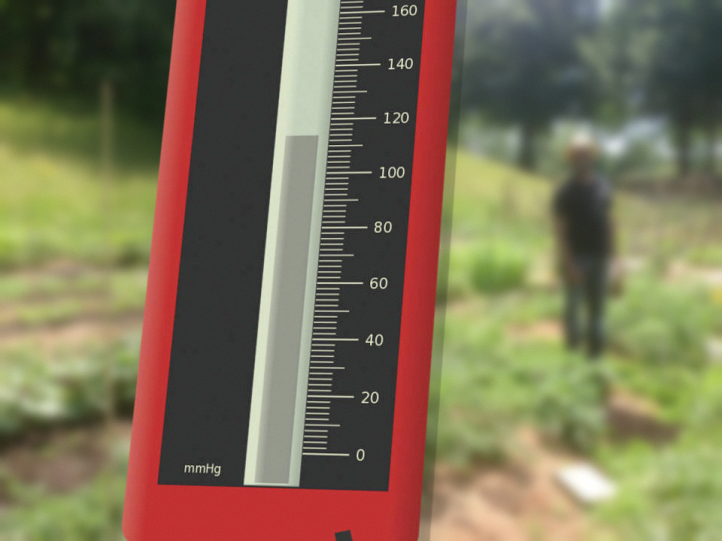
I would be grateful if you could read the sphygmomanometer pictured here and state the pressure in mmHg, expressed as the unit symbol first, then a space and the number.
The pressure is mmHg 114
